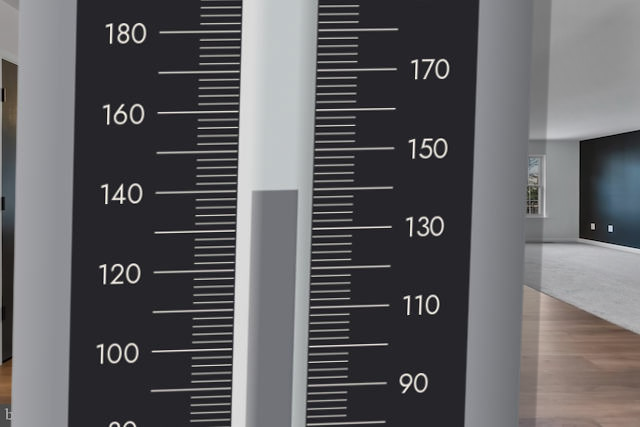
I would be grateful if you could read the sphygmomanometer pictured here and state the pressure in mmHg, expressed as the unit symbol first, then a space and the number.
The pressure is mmHg 140
